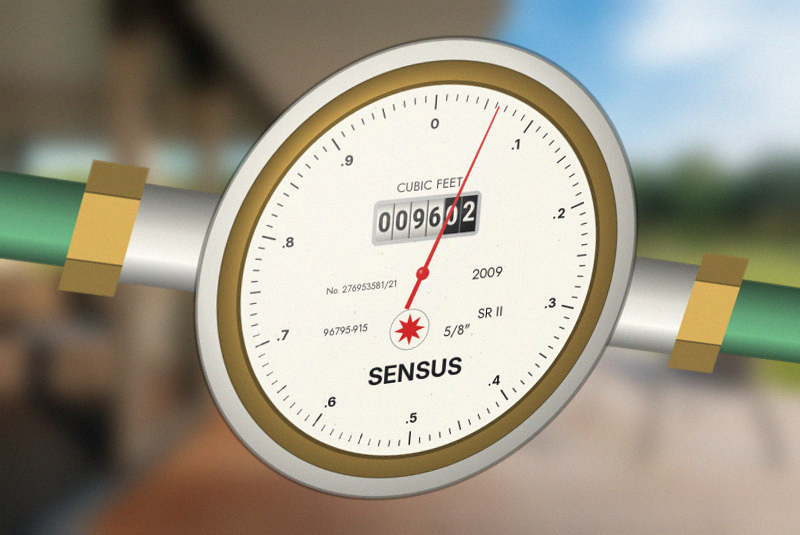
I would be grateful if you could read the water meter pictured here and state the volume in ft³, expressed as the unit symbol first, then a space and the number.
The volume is ft³ 9602.06
